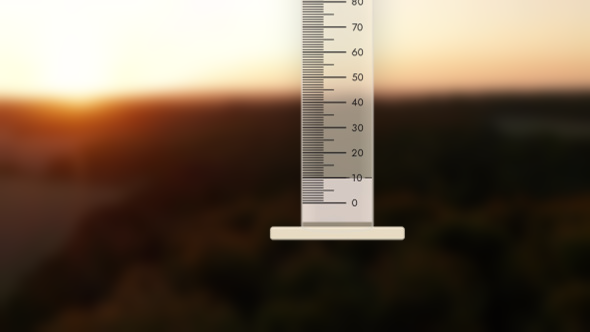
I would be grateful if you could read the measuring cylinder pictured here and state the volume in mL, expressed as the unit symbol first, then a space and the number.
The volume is mL 10
